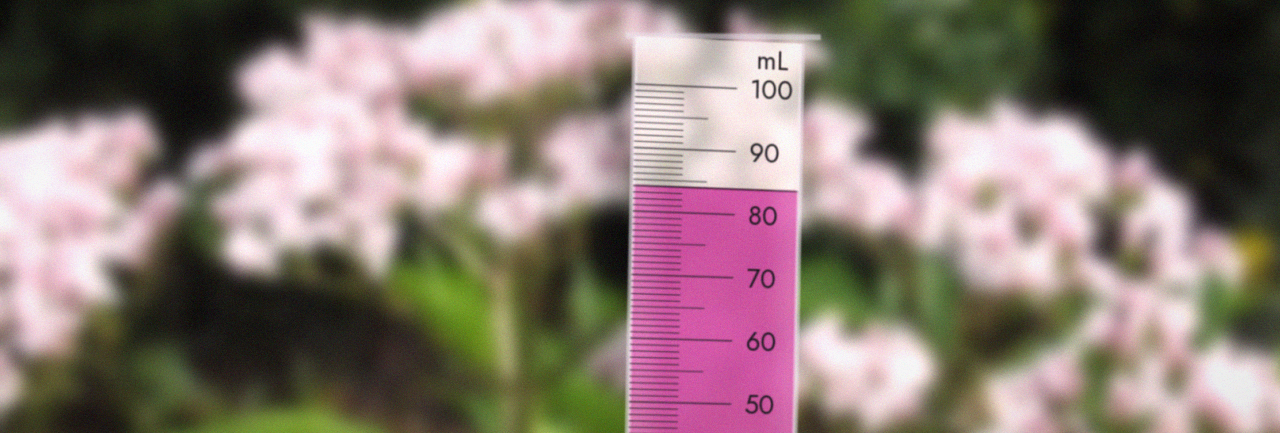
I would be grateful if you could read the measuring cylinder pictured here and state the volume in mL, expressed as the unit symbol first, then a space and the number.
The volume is mL 84
